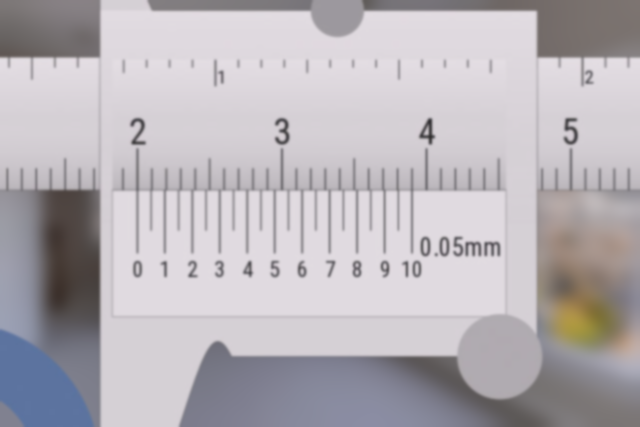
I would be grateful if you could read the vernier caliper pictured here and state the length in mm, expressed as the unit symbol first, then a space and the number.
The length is mm 20.0
